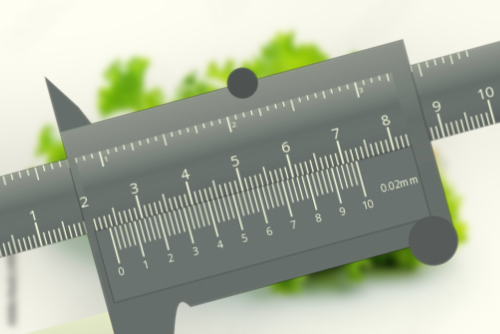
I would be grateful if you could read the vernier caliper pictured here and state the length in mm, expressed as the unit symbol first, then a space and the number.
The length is mm 23.5
